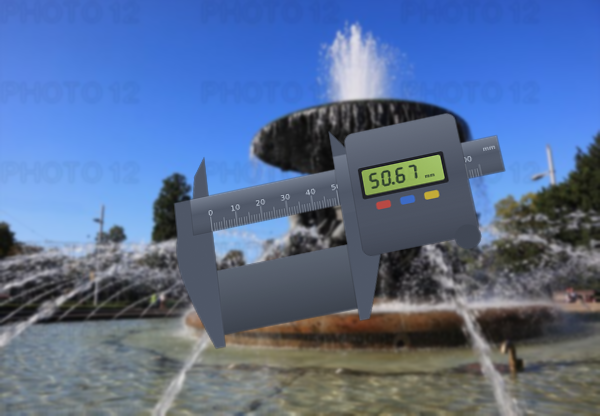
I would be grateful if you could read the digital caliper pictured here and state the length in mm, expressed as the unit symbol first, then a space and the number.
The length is mm 50.67
